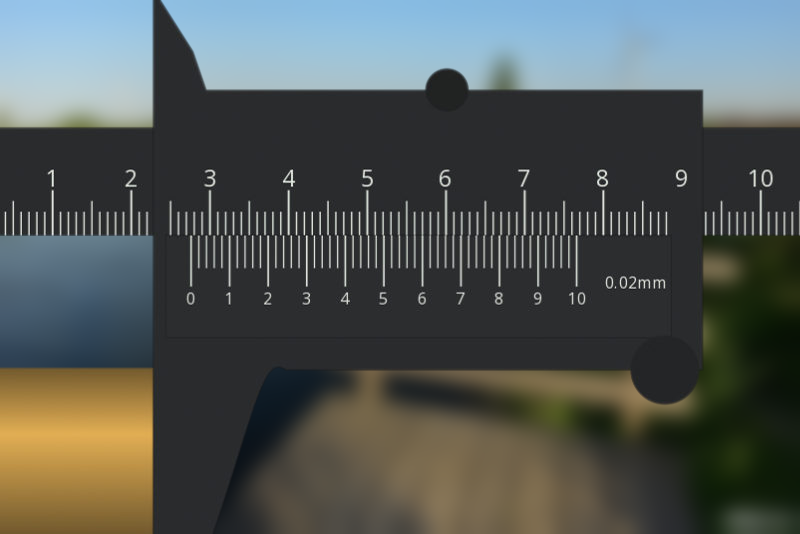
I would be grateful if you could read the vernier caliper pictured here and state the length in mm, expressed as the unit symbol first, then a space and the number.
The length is mm 27.6
